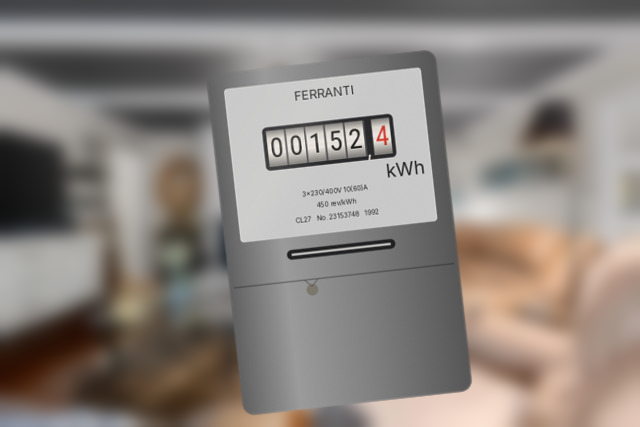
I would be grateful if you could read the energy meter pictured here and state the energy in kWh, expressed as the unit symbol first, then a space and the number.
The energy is kWh 152.4
